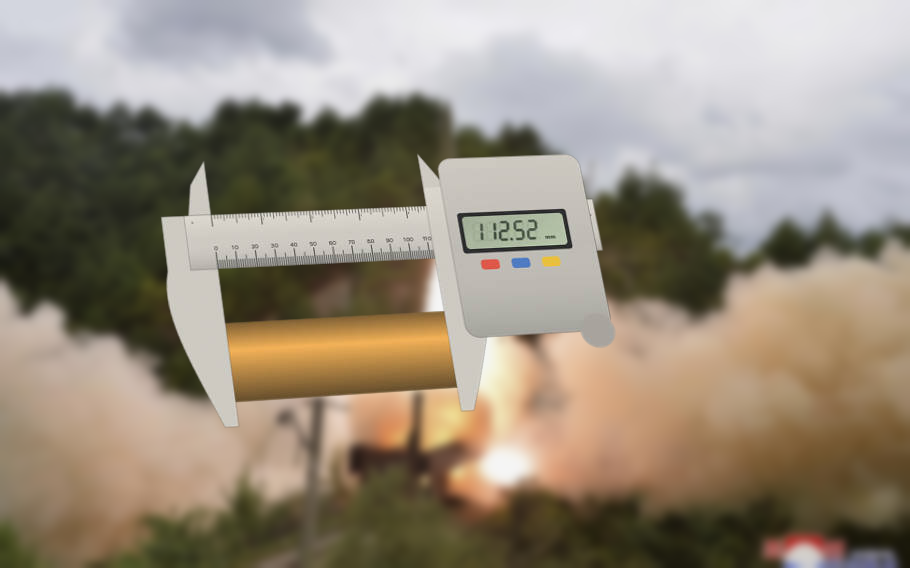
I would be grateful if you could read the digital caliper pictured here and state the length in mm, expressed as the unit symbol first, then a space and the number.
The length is mm 112.52
